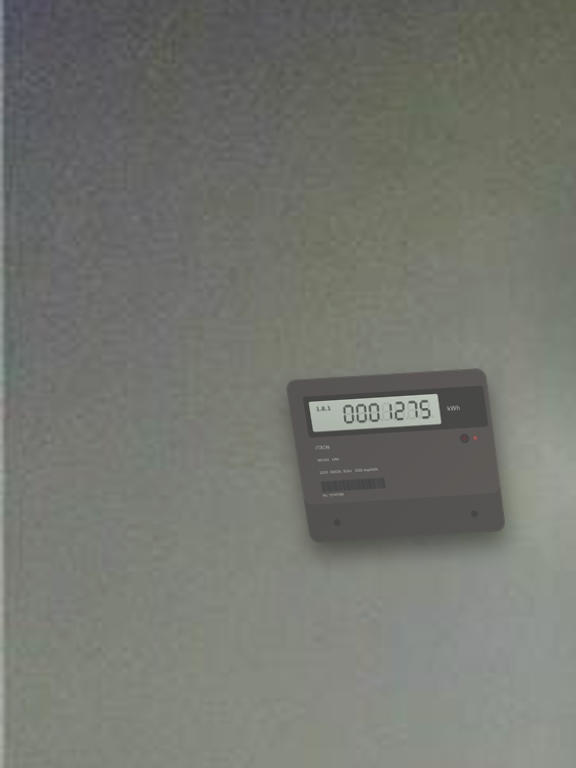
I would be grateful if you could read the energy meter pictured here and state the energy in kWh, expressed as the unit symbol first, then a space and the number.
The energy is kWh 1275
